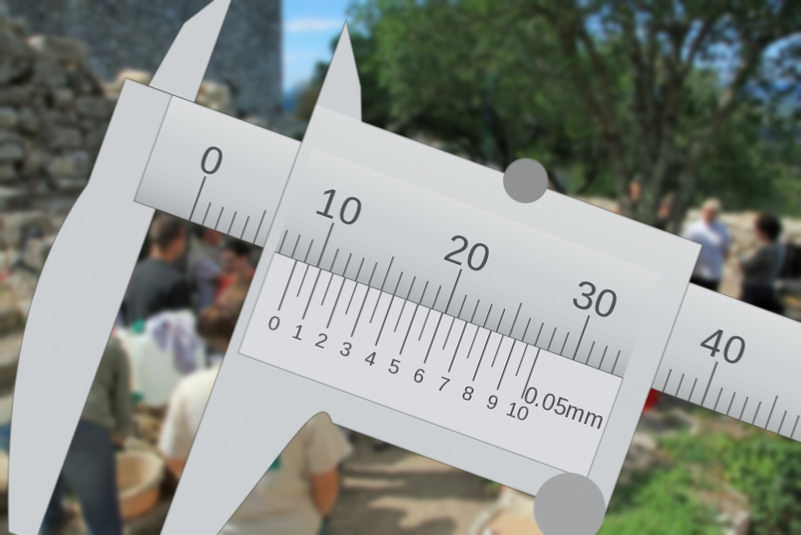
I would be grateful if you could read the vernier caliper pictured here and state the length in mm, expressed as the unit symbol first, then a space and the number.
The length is mm 8.4
